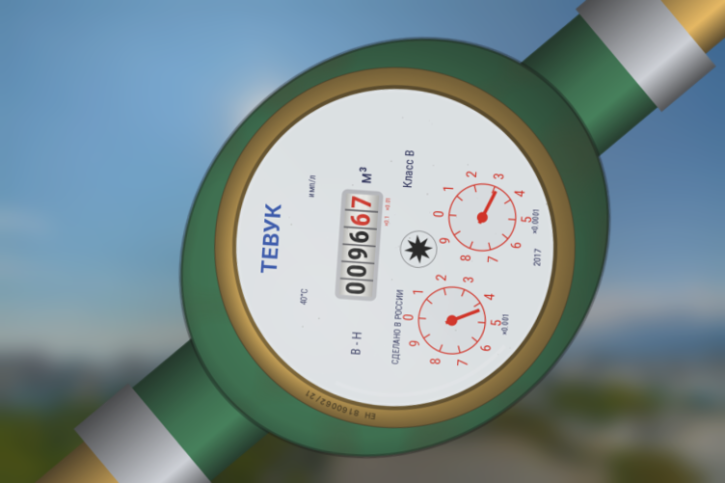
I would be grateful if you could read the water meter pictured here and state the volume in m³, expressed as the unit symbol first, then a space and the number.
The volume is m³ 96.6743
